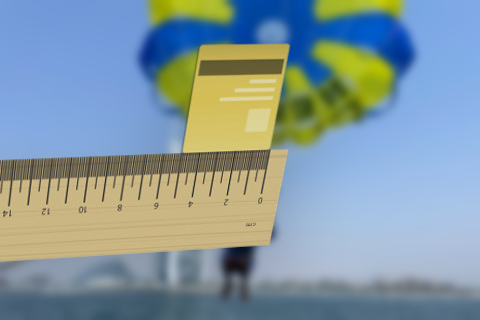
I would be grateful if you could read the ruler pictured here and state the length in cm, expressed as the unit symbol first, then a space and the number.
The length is cm 5
